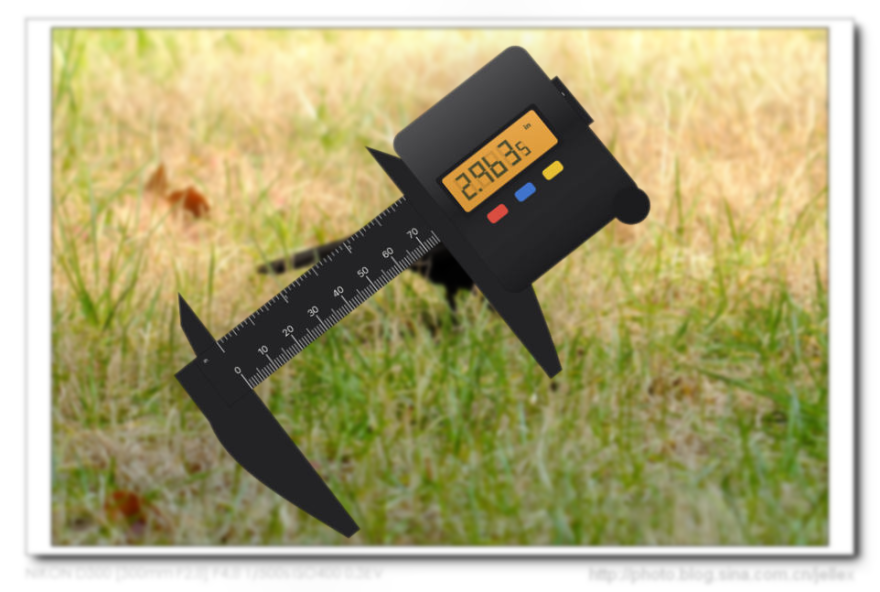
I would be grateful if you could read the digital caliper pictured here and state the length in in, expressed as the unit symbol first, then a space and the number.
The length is in 2.9635
